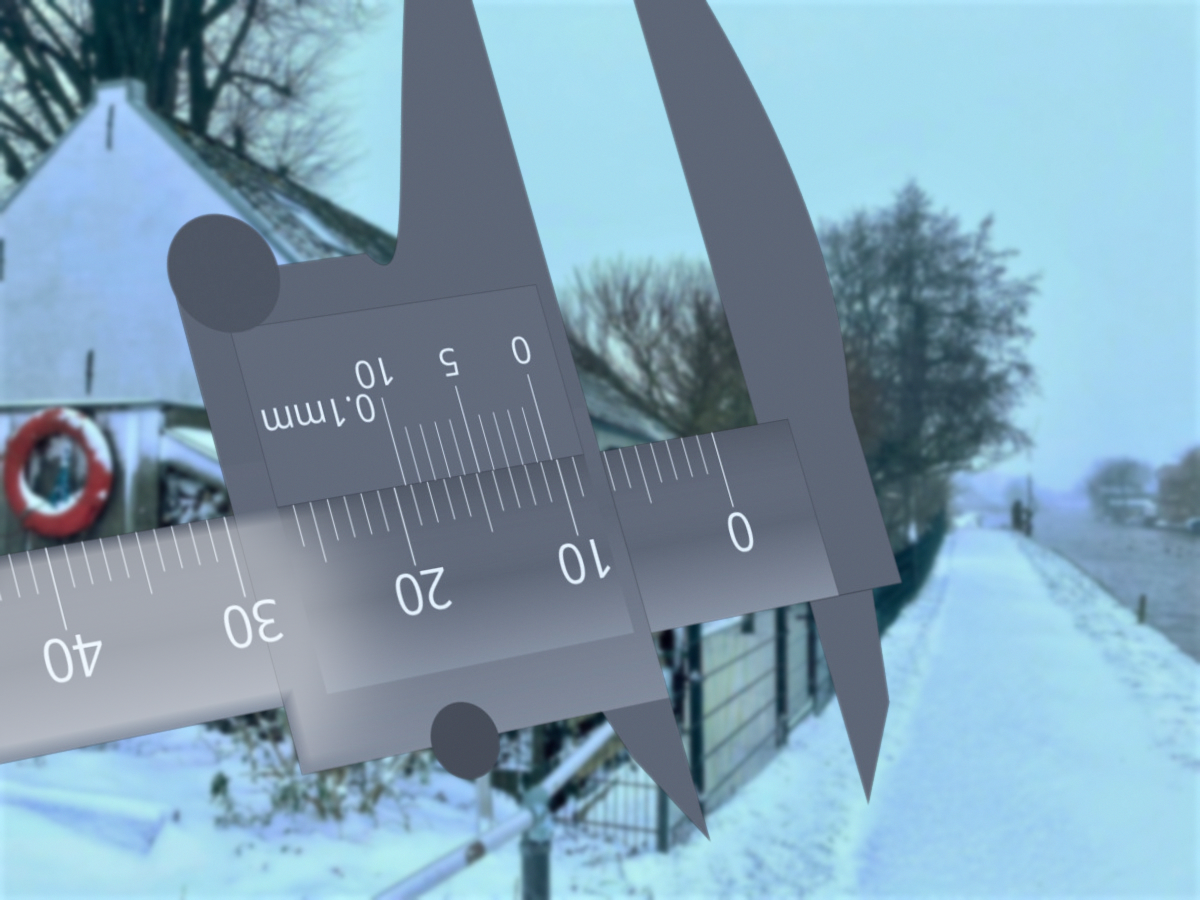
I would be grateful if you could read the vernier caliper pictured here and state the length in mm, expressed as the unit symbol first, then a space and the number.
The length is mm 10.3
